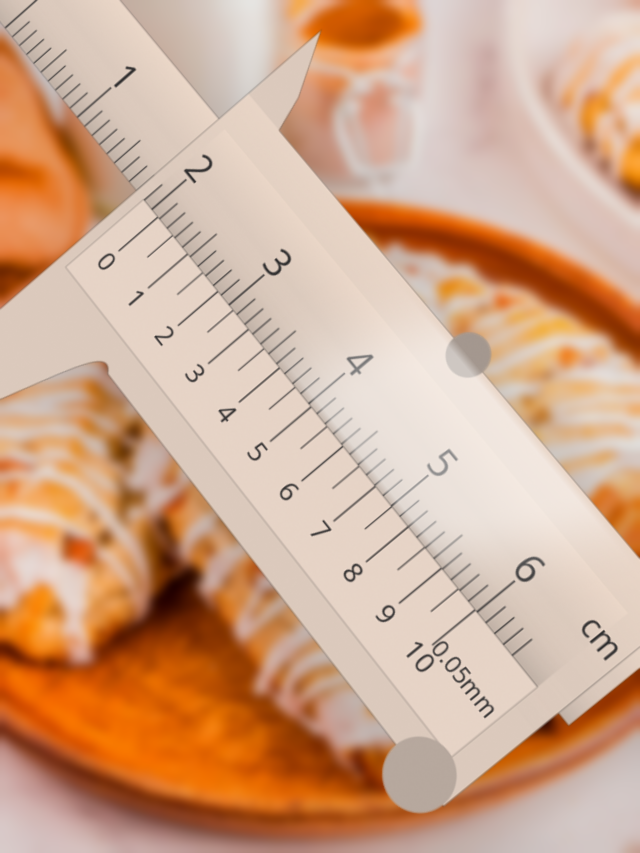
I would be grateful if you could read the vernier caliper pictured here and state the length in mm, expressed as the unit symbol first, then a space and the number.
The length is mm 20.8
